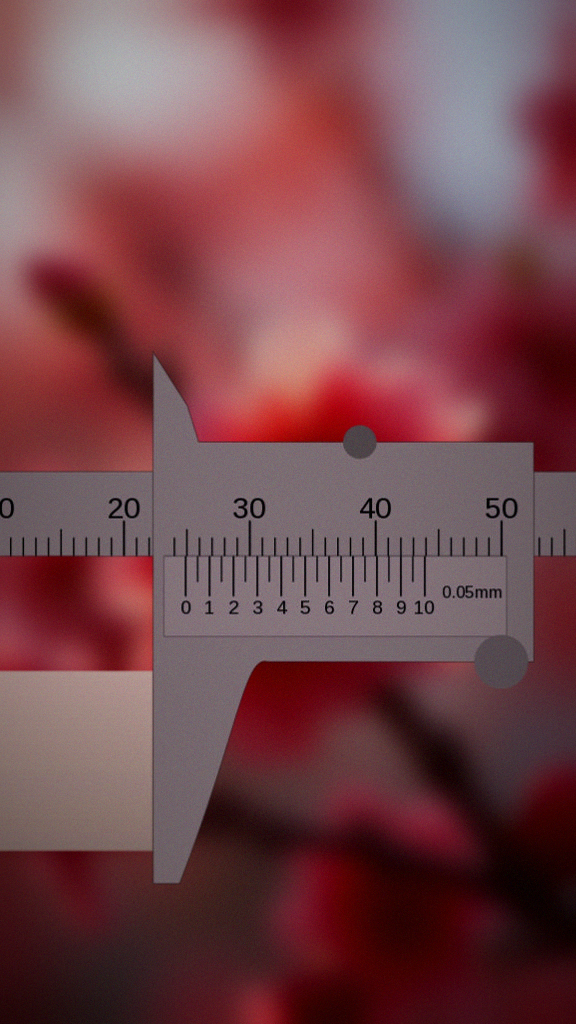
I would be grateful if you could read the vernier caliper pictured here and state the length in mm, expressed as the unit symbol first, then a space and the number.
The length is mm 24.9
